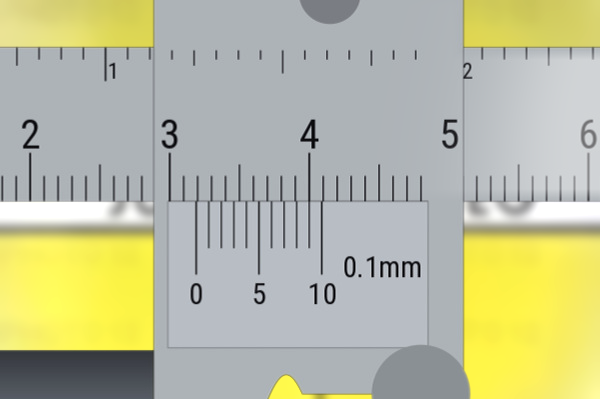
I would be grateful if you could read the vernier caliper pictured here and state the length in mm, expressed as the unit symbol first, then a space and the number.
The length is mm 31.9
